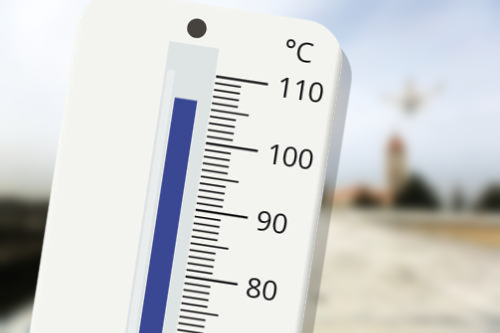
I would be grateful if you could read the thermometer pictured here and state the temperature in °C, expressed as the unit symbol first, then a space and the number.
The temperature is °C 106
